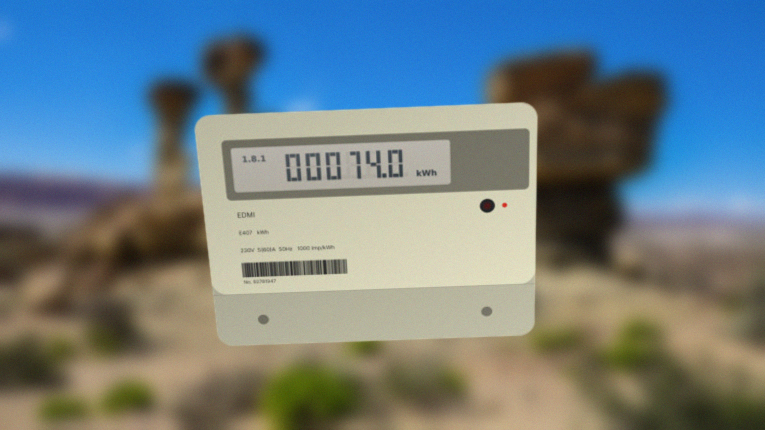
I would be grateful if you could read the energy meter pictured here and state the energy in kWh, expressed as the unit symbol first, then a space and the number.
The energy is kWh 74.0
